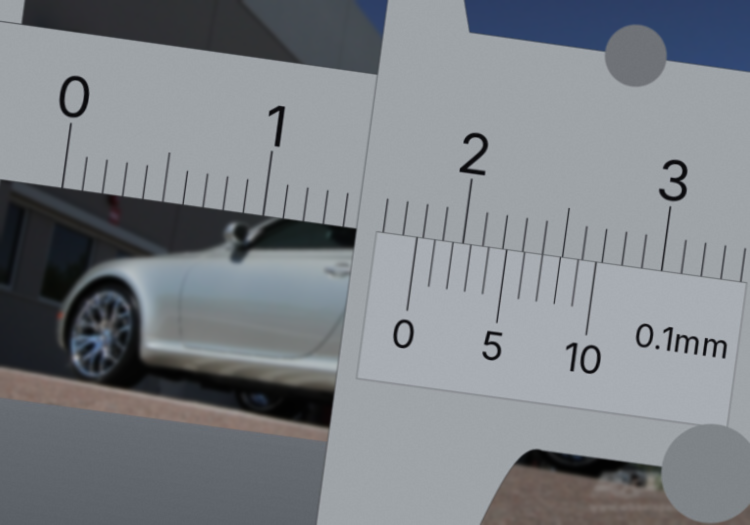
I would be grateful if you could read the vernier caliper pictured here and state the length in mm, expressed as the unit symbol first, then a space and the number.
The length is mm 17.7
